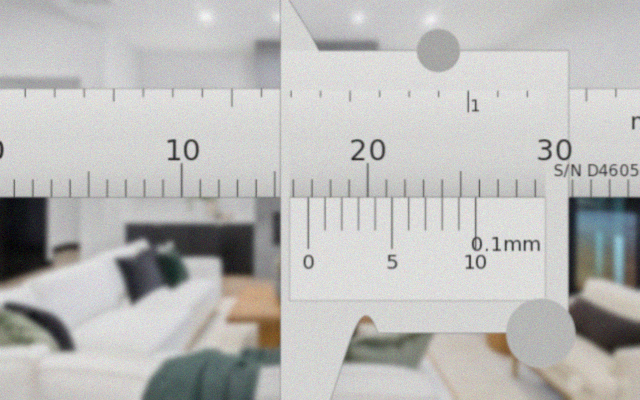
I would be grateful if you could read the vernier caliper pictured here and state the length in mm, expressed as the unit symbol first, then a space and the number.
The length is mm 16.8
